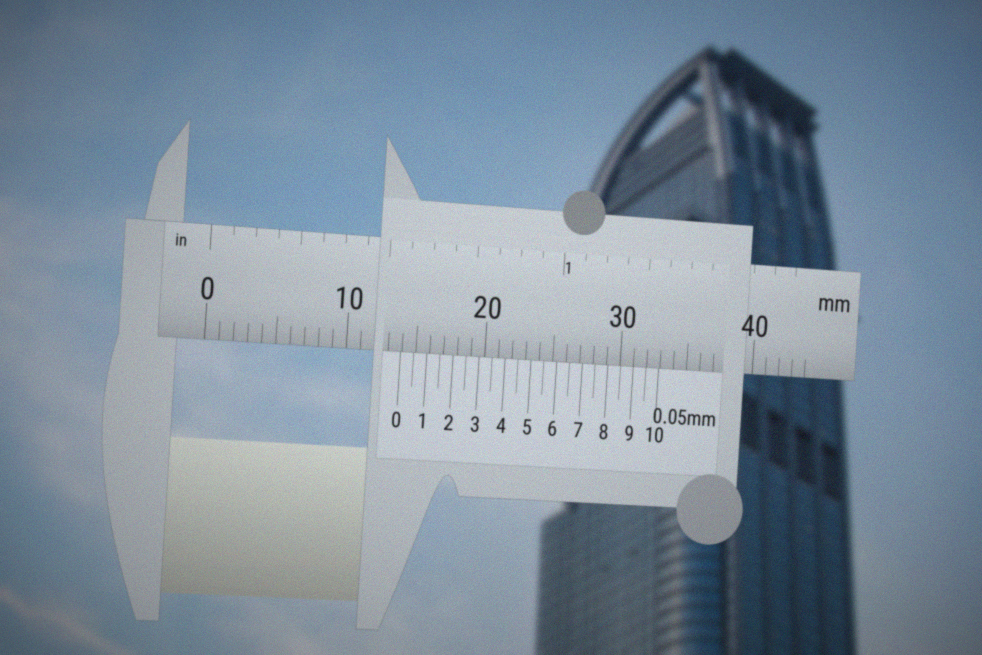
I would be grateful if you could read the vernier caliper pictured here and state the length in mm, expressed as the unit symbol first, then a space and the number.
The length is mm 13.9
